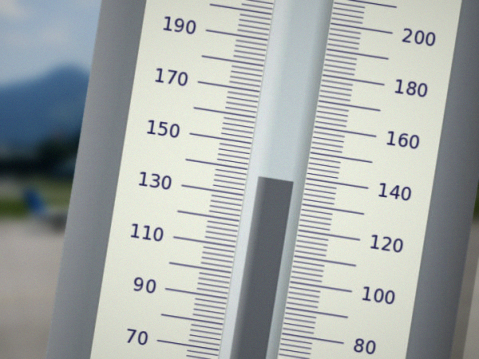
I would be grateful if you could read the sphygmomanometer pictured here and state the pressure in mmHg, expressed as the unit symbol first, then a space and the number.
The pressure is mmHg 138
